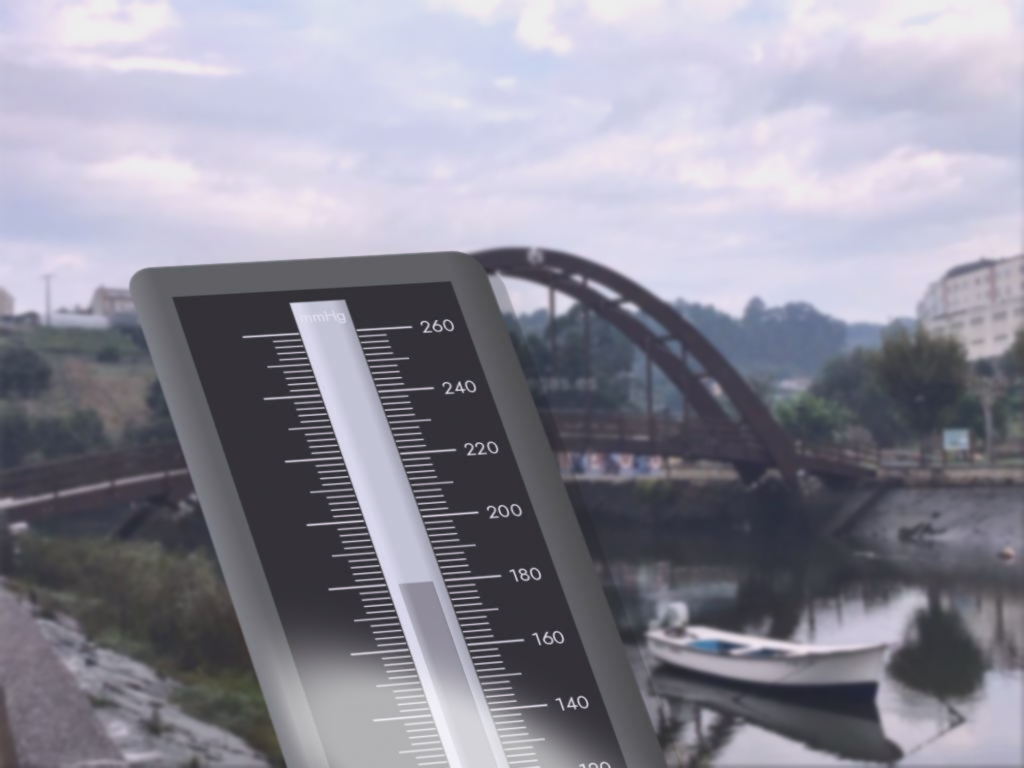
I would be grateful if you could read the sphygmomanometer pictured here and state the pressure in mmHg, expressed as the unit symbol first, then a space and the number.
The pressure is mmHg 180
